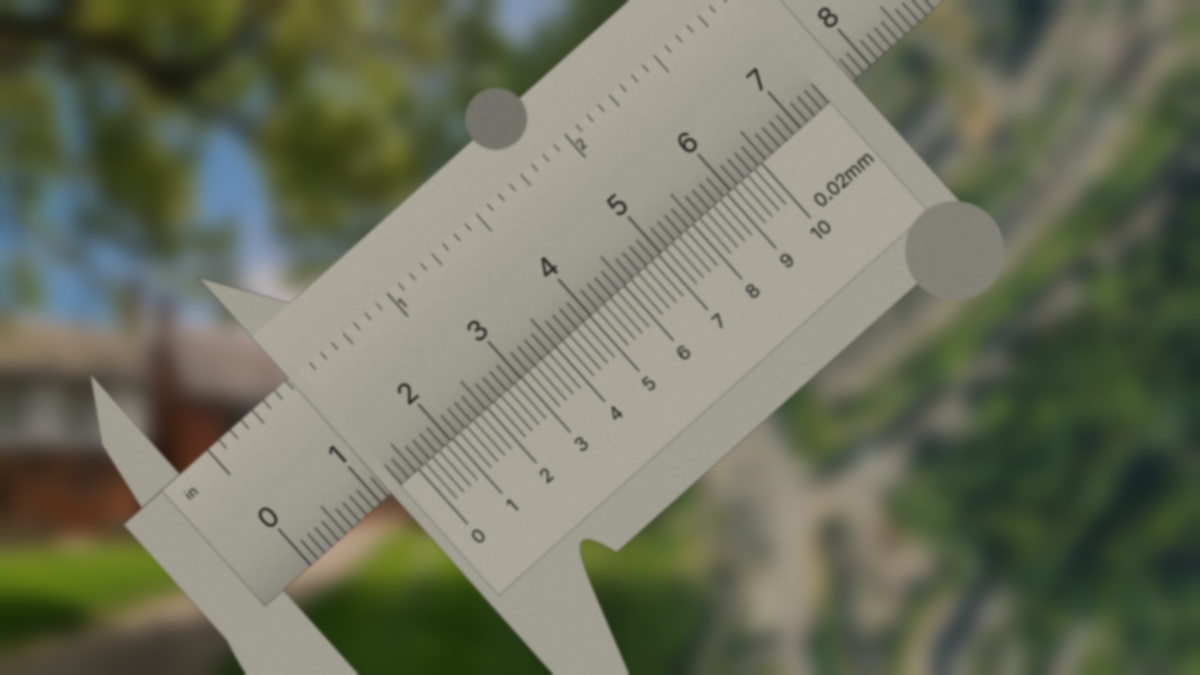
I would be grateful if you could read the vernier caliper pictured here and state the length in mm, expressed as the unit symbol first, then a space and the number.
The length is mm 15.4
